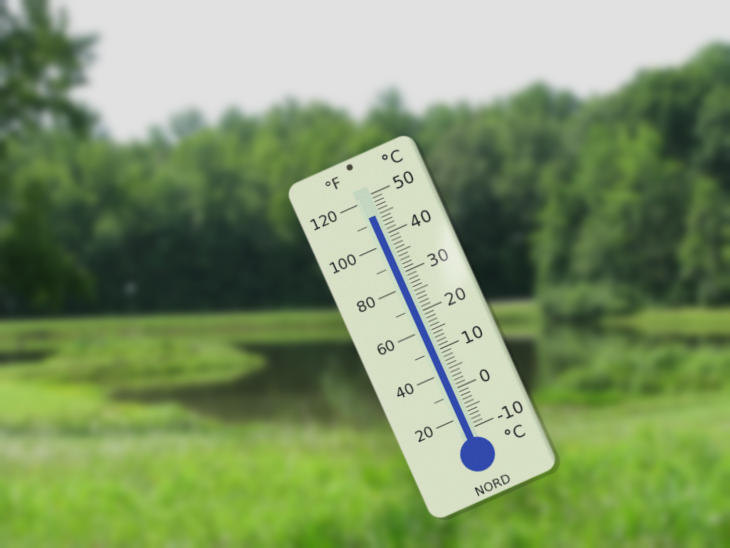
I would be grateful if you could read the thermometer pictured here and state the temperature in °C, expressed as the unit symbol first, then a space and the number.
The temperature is °C 45
